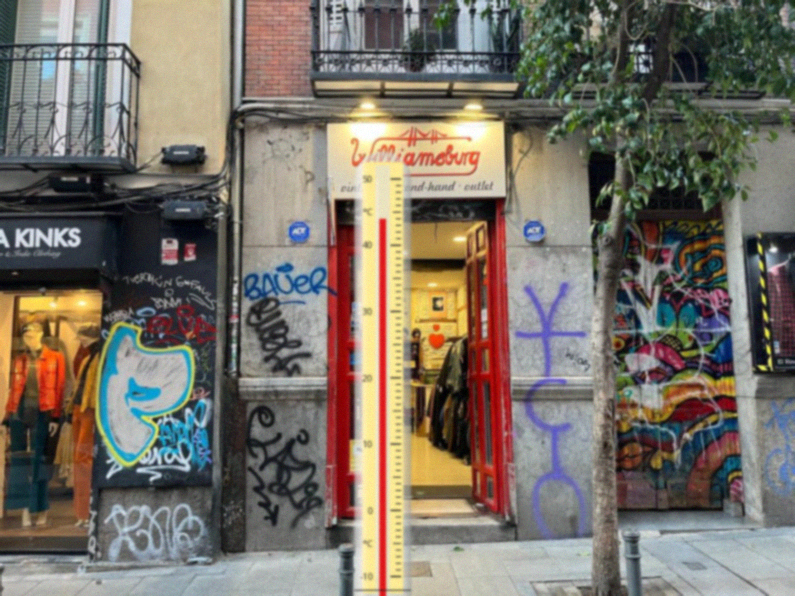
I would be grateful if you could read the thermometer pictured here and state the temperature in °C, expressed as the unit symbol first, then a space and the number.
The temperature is °C 44
